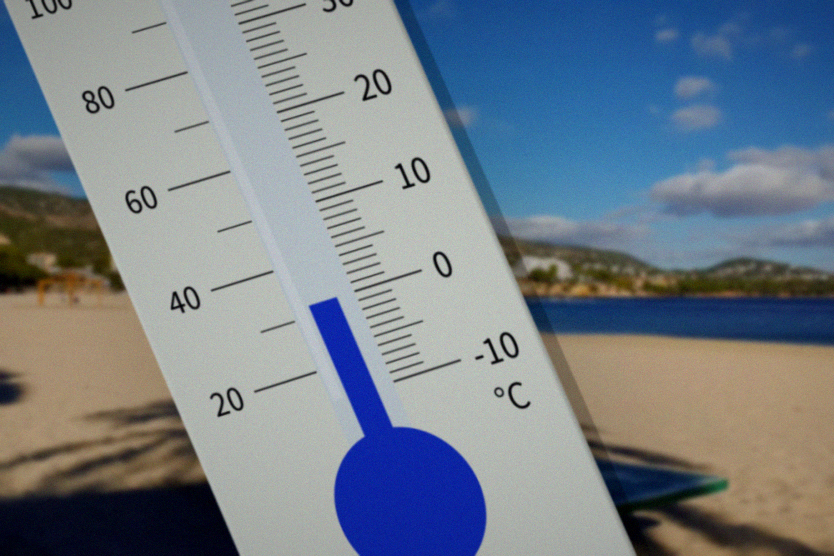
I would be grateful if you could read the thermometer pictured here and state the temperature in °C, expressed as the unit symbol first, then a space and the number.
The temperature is °C 0
